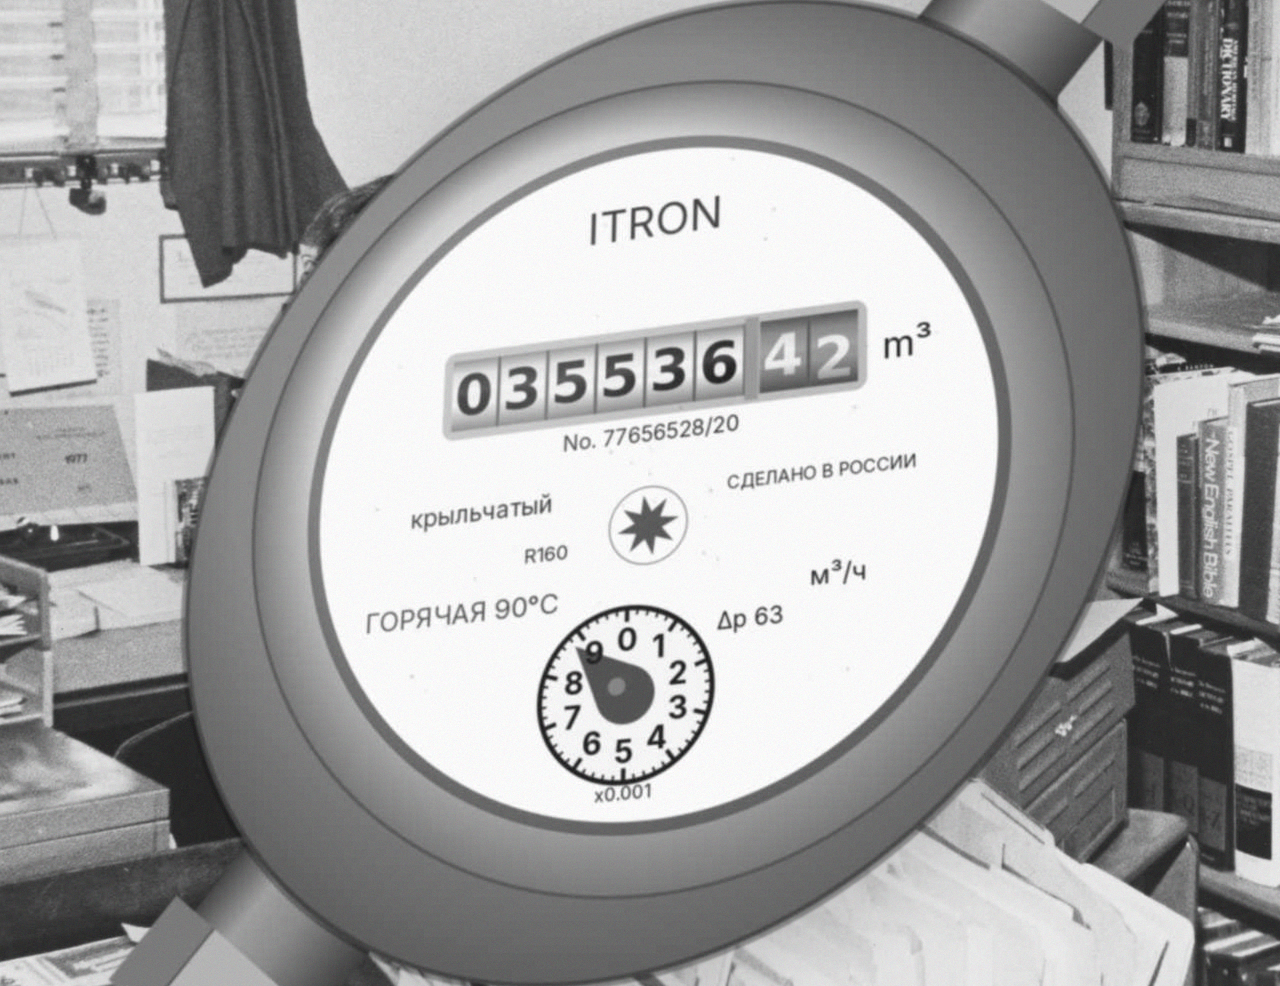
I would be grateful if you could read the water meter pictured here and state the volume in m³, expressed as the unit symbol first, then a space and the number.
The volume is m³ 35536.418
